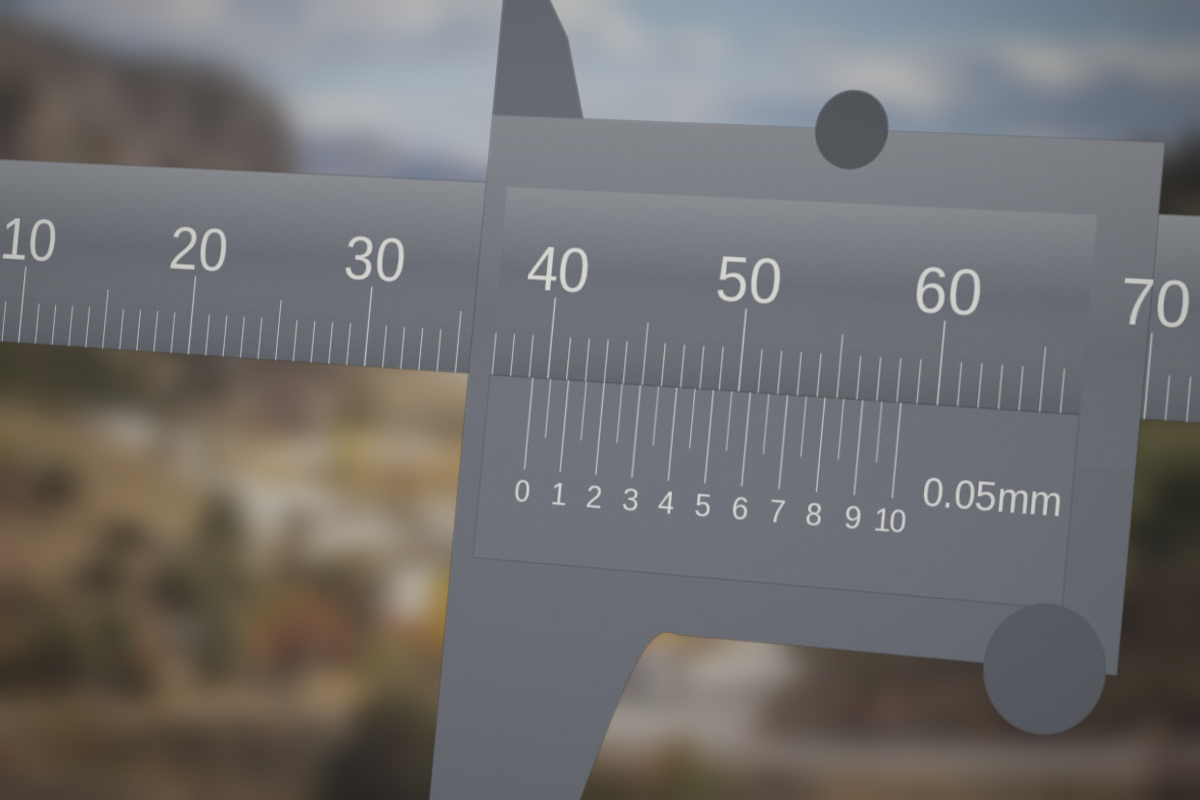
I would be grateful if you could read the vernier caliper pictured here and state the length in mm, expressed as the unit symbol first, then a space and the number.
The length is mm 39.2
